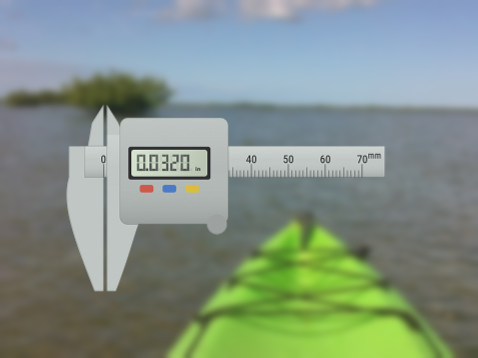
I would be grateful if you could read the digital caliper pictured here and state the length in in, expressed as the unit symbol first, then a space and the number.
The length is in 0.0320
